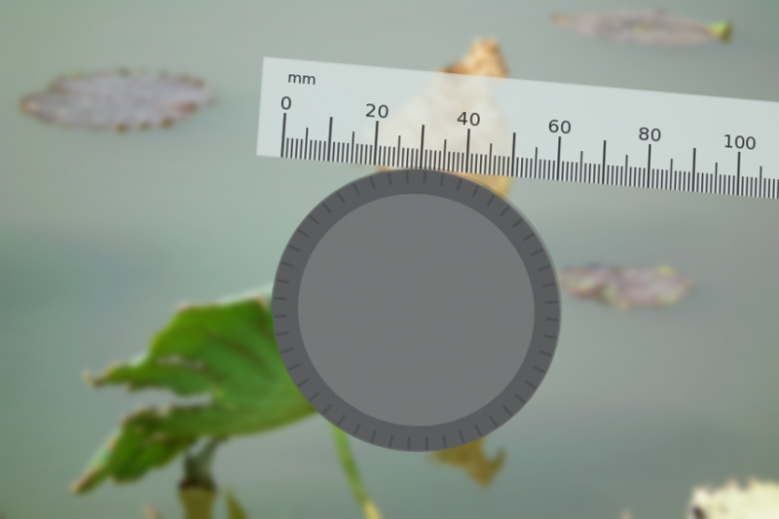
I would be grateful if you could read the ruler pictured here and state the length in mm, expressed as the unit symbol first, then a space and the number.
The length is mm 62
